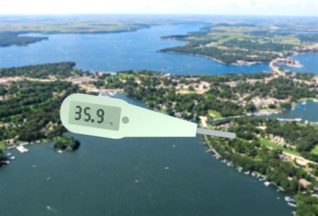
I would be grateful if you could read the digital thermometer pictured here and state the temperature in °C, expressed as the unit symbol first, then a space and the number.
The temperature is °C 35.9
